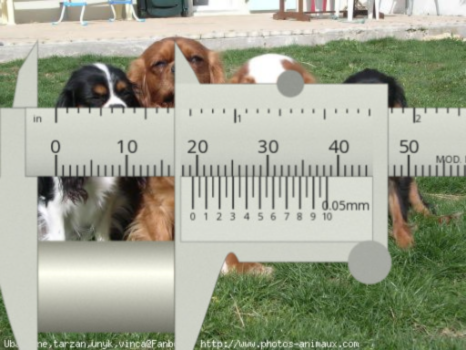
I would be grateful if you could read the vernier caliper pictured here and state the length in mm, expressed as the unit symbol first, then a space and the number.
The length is mm 19.4
